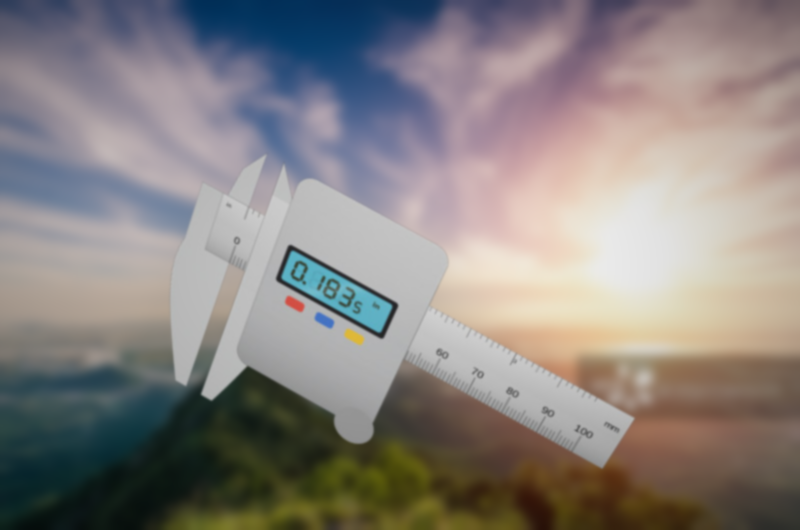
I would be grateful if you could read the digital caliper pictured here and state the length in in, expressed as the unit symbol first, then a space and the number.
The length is in 0.1835
